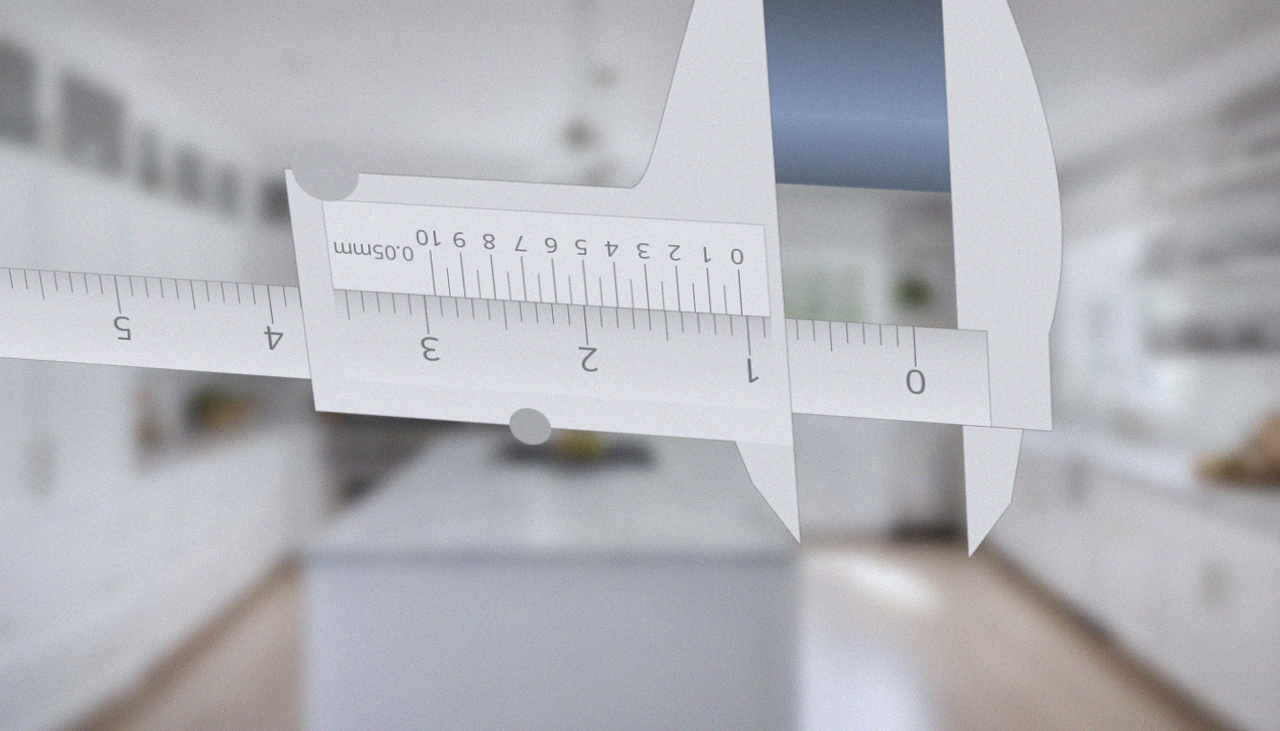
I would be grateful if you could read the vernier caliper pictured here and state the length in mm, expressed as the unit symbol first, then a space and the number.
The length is mm 10.3
